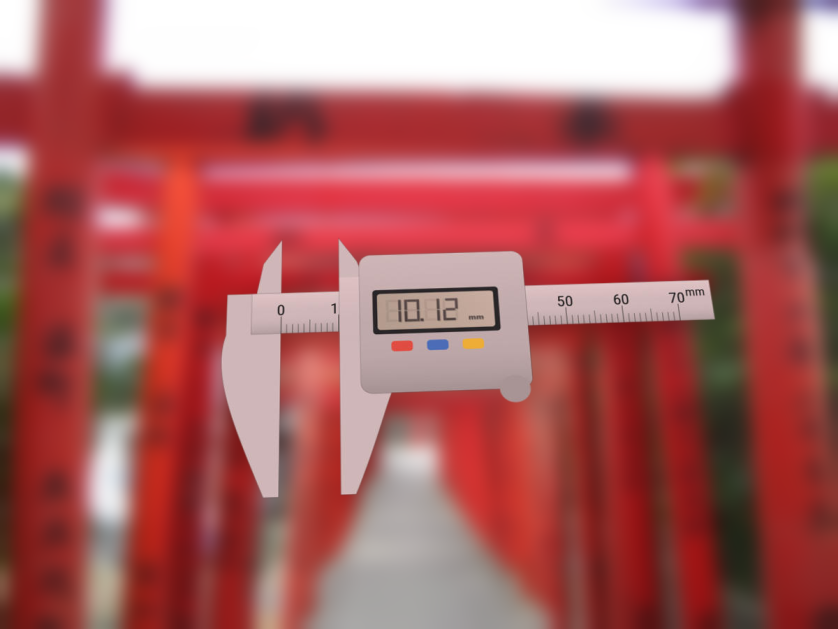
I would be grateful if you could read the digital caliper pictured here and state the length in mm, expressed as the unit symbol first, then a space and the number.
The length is mm 10.12
